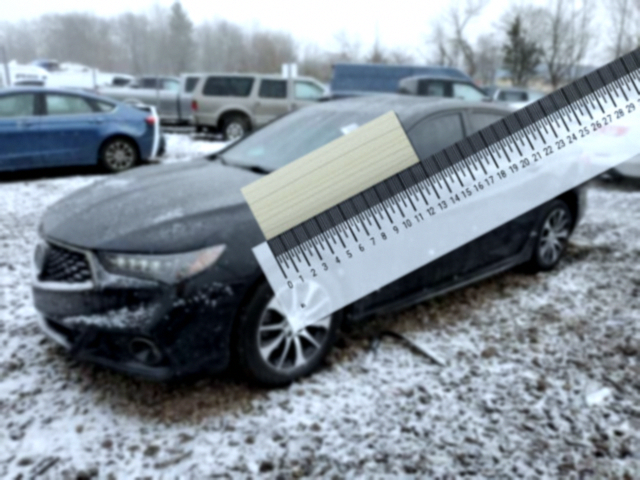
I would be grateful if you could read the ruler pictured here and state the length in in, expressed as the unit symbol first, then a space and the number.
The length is in 13
